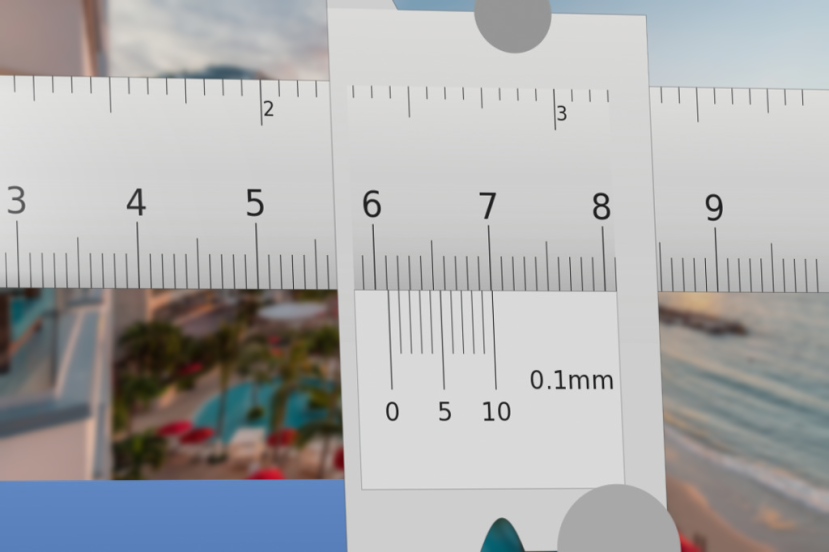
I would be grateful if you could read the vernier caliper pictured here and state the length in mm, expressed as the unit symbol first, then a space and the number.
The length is mm 61.1
